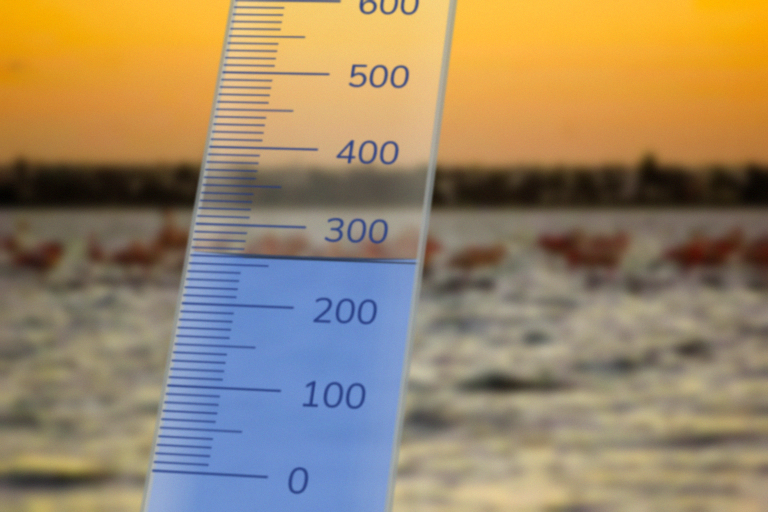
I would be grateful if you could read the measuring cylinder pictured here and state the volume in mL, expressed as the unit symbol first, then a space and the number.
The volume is mL 260
